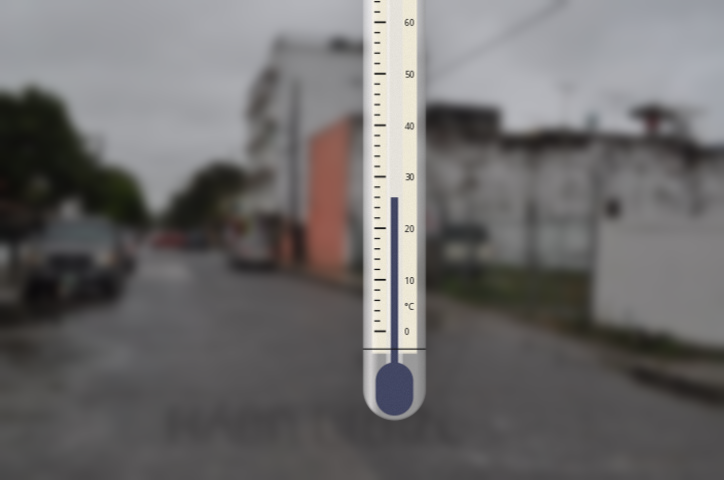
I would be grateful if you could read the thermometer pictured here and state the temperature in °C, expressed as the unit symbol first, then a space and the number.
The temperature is °C 26
